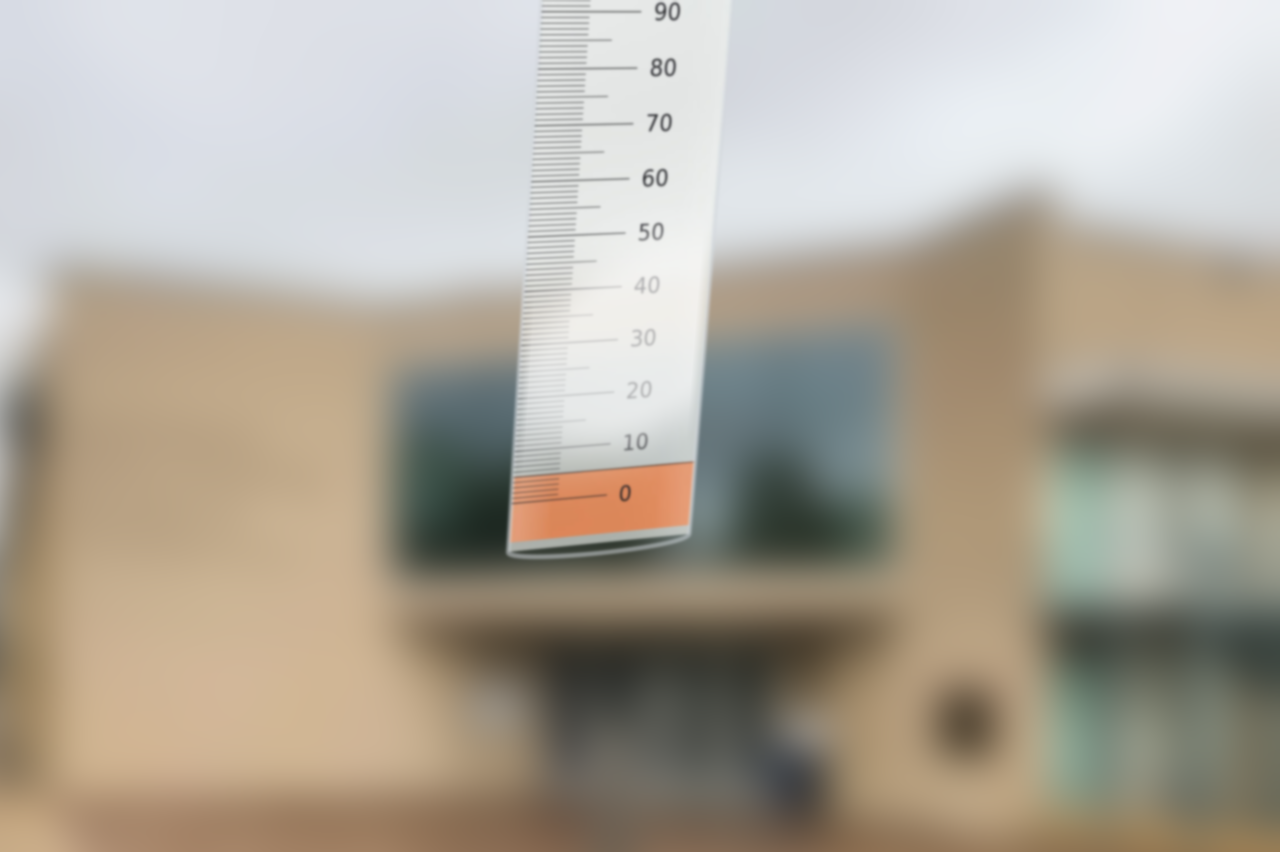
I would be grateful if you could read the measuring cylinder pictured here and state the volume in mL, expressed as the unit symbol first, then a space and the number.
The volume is mL 5
